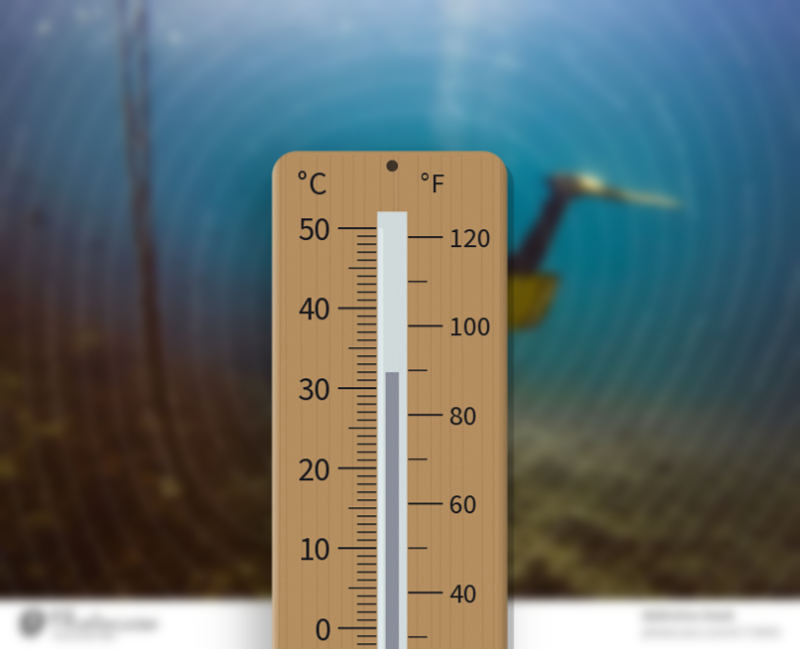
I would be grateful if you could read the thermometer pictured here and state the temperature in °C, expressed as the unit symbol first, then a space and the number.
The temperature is °C 32
